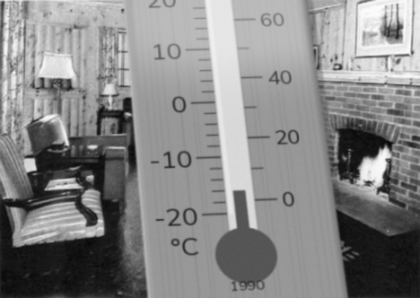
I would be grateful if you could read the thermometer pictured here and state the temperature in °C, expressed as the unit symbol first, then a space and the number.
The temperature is °C -16
